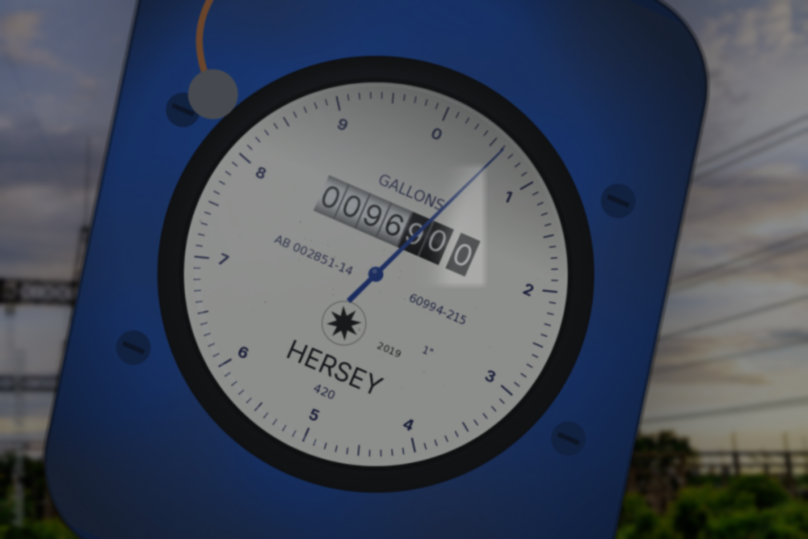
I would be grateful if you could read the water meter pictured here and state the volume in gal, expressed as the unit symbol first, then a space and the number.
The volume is gal 96900.6
